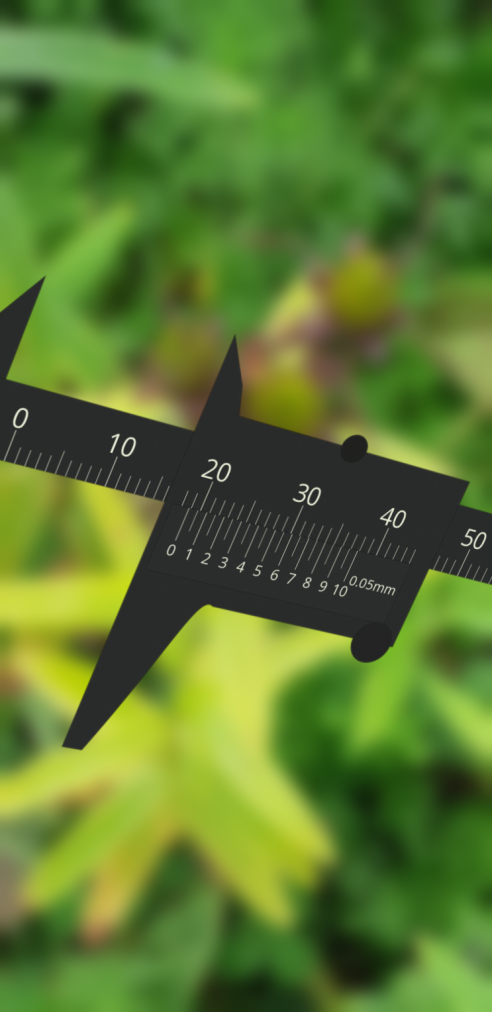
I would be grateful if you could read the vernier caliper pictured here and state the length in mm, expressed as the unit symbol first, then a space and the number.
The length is mm 18.8
